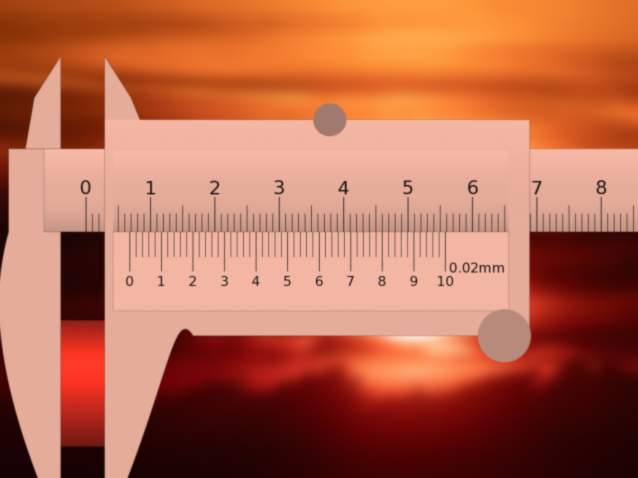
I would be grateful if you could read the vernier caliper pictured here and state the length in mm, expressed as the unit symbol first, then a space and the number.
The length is mm 6.8
